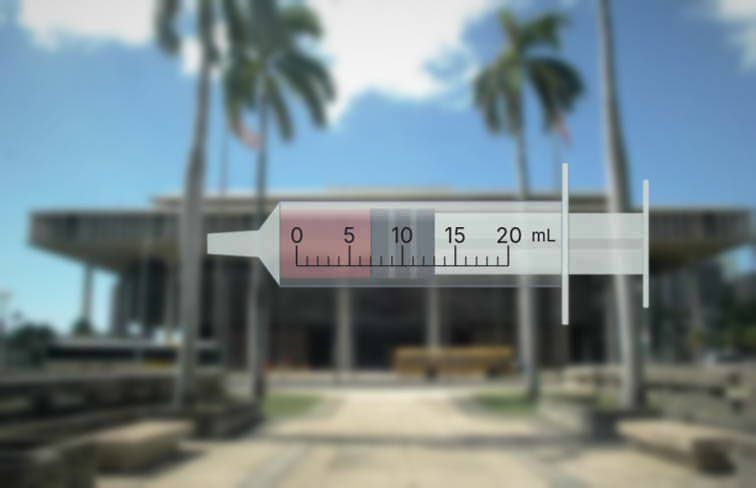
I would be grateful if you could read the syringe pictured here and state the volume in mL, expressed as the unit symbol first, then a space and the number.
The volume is mL 7
